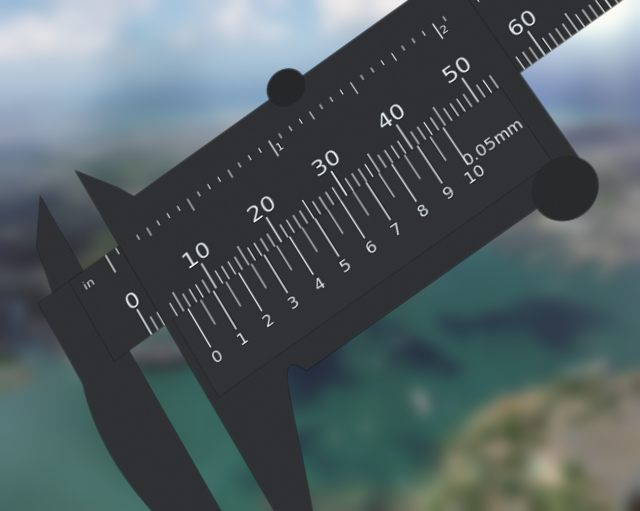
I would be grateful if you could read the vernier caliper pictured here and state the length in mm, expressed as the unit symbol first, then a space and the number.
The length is mm 5.6
